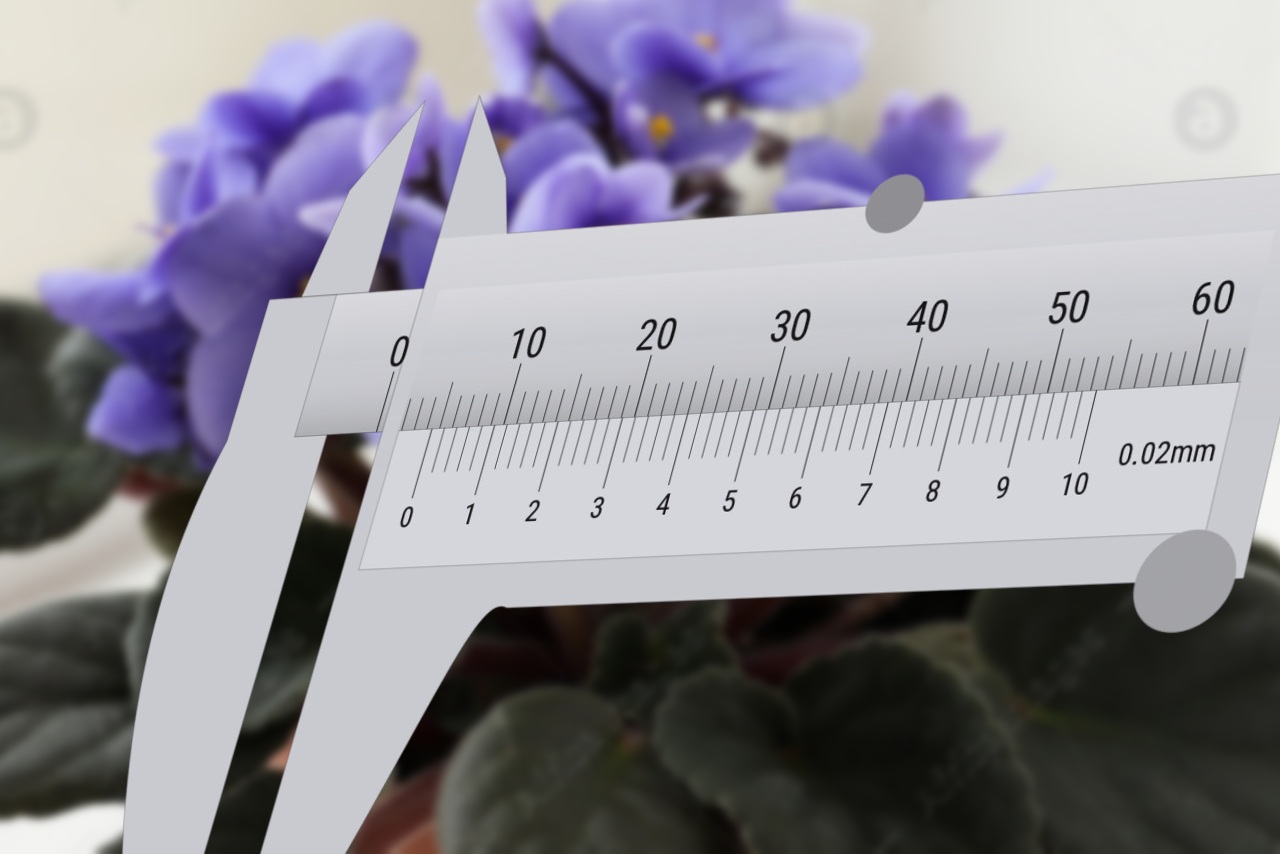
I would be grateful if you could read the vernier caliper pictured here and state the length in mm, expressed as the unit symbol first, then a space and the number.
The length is mm 4.4
